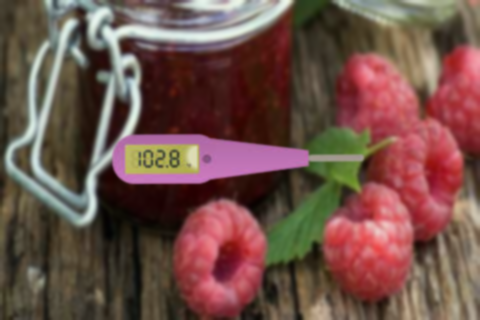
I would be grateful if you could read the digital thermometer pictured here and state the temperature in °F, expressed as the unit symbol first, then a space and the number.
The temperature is °F 102.8
